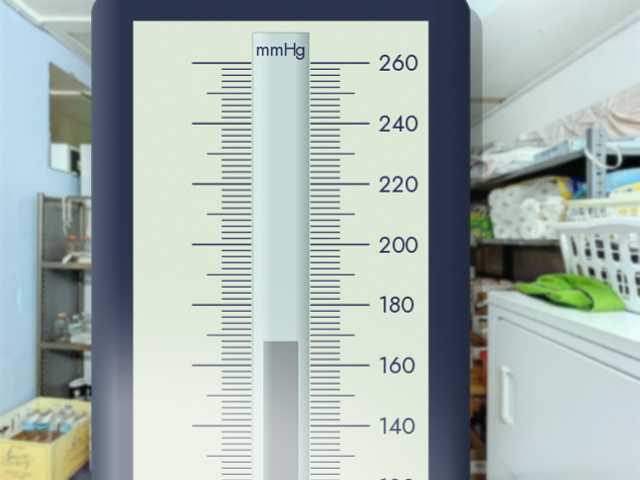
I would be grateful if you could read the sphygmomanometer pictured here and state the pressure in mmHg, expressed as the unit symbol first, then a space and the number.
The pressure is mmHg 168
